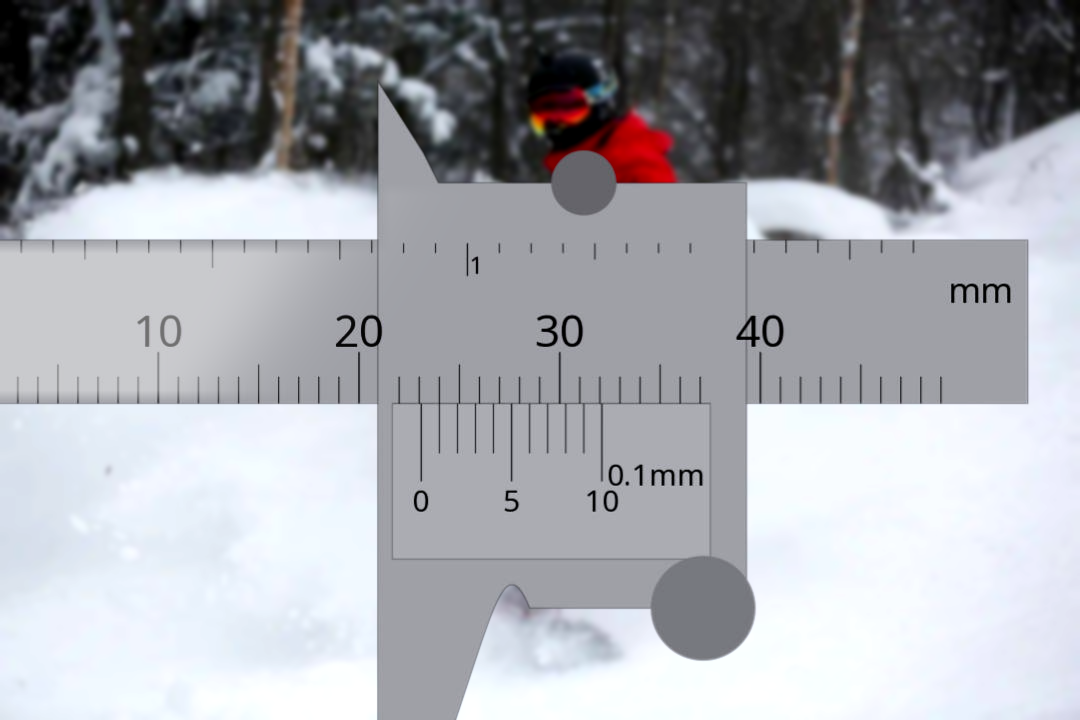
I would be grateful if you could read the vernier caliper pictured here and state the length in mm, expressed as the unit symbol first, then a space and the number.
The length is mm 23.1
